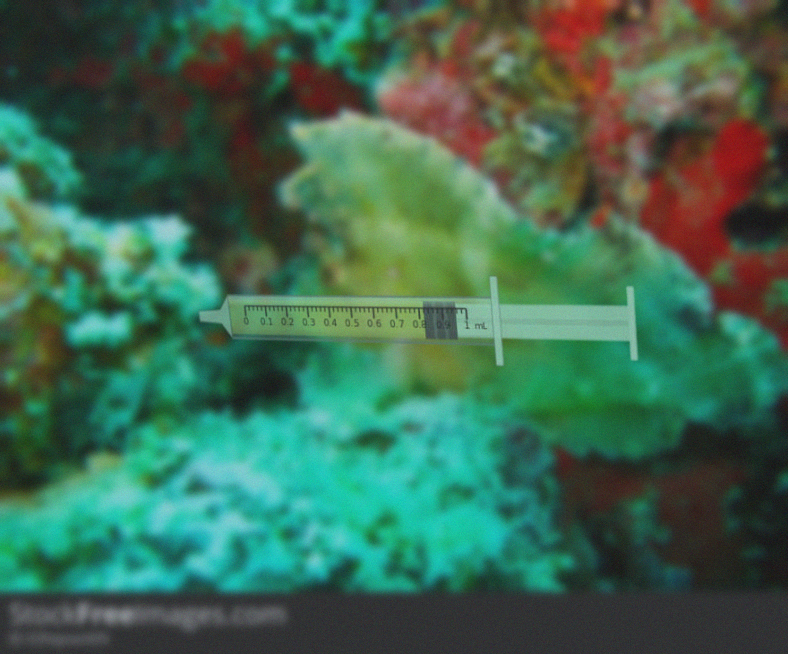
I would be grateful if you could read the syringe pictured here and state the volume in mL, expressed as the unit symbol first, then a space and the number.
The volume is mL 0.82
